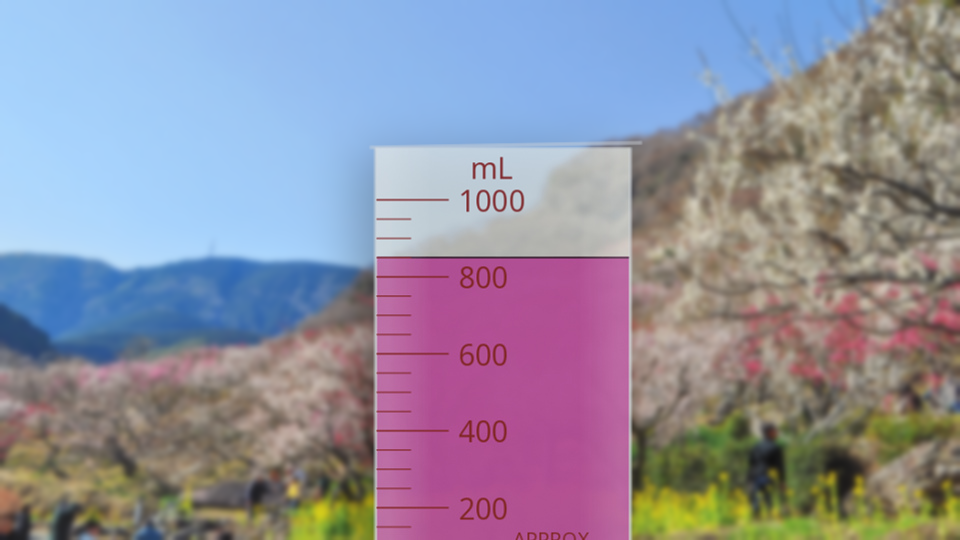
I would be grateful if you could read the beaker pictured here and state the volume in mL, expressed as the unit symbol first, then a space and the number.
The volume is mL 850
